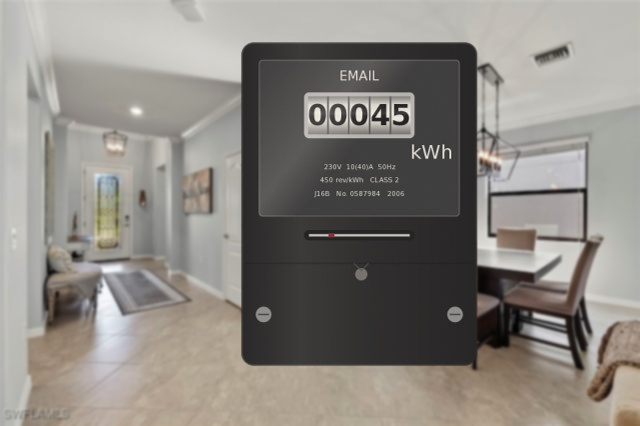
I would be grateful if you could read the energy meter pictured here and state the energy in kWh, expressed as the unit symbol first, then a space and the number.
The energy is kWh 45
